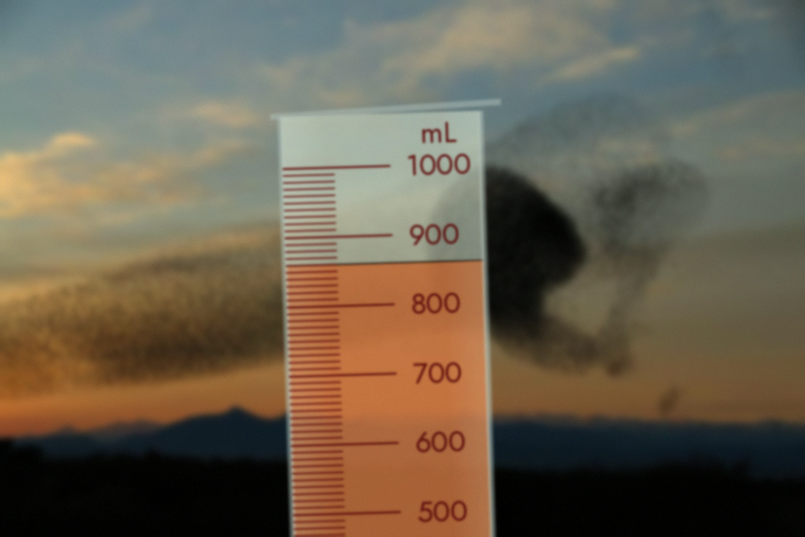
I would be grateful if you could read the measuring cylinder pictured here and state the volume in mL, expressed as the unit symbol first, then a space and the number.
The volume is mL 860
